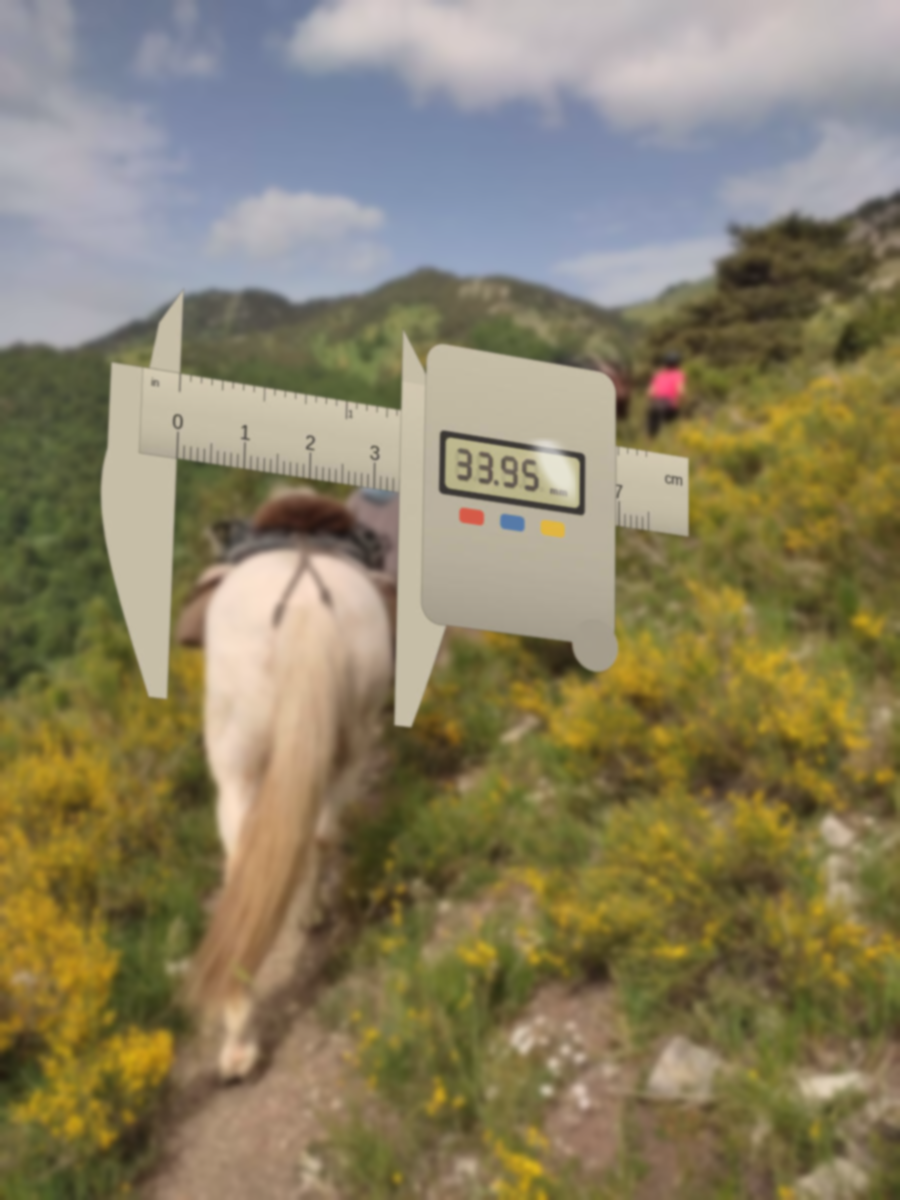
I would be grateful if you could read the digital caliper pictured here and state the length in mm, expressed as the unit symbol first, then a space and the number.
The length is mm 33.95
